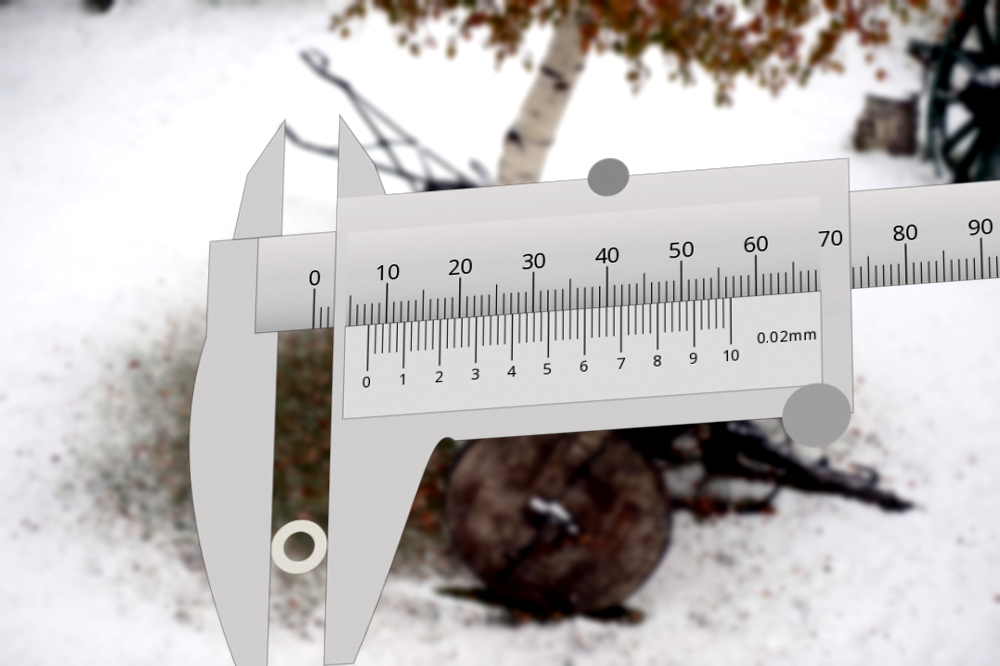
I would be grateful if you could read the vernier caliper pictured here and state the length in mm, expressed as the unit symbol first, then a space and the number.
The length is mm 7.6
